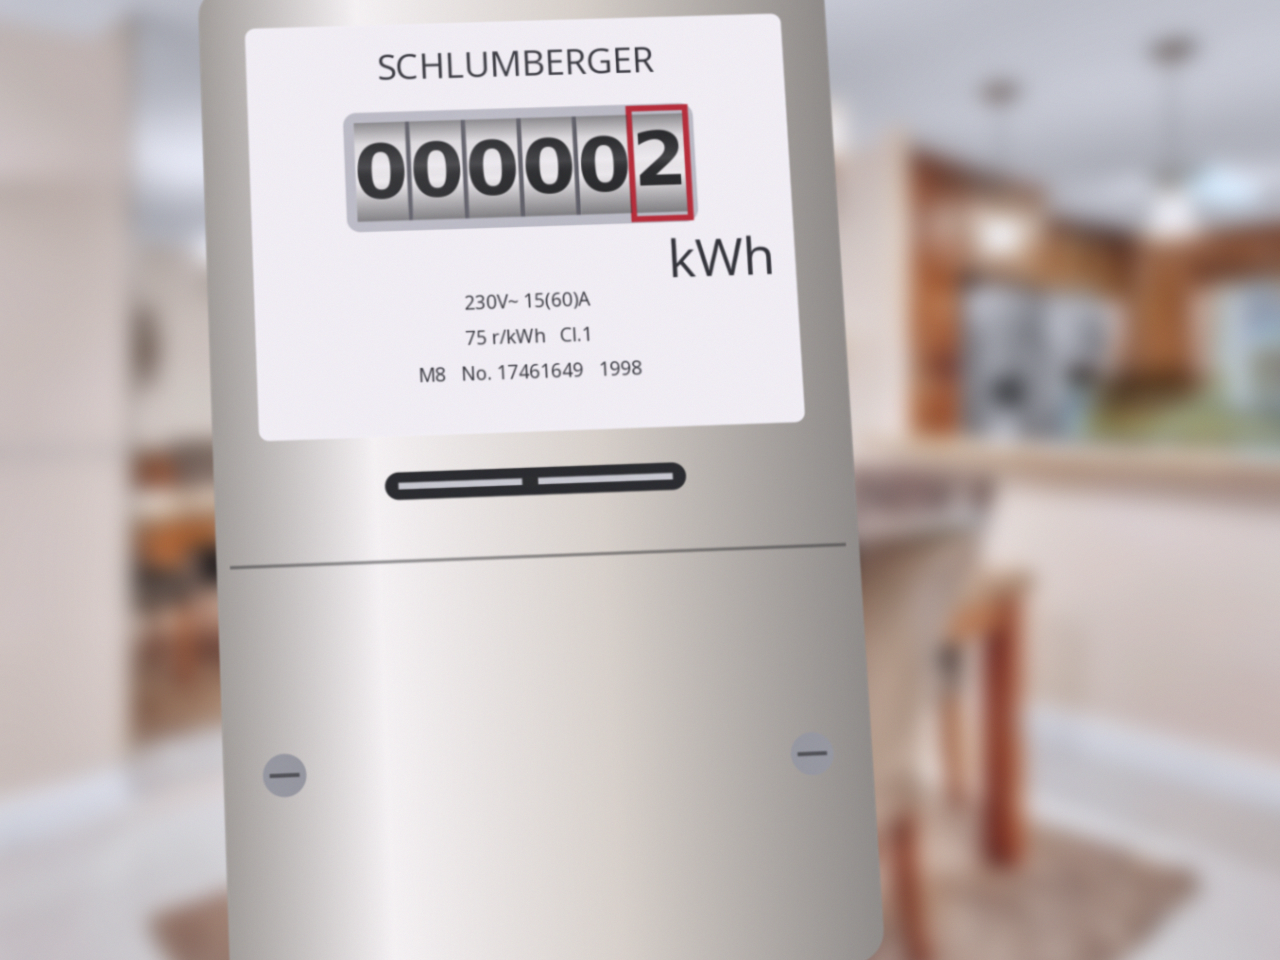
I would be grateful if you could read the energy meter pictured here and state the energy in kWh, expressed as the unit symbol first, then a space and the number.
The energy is kWh 0.2
